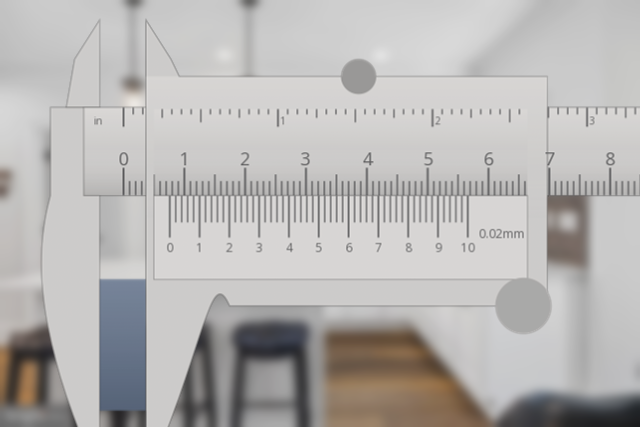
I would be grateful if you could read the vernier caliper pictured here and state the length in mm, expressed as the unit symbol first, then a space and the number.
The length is mm 7.6
